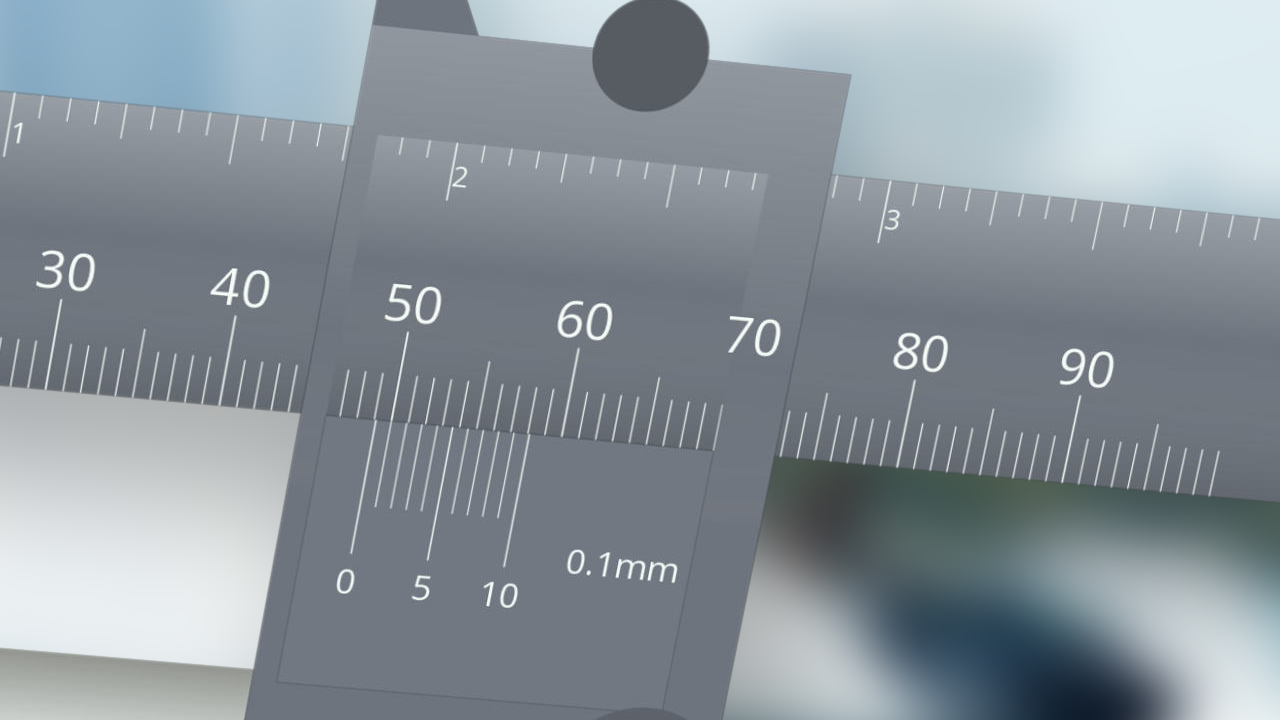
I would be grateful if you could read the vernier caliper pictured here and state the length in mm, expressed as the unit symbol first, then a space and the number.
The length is mm 49.1
